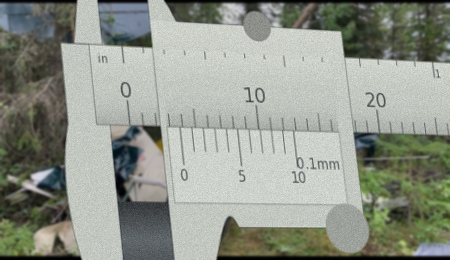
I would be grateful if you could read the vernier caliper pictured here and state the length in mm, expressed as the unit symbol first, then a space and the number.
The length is mm 3.8
